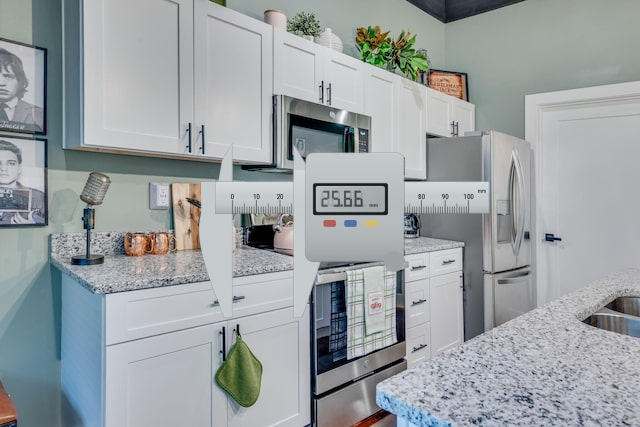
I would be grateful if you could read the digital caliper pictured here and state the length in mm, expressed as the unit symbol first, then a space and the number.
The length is mm 25.66
